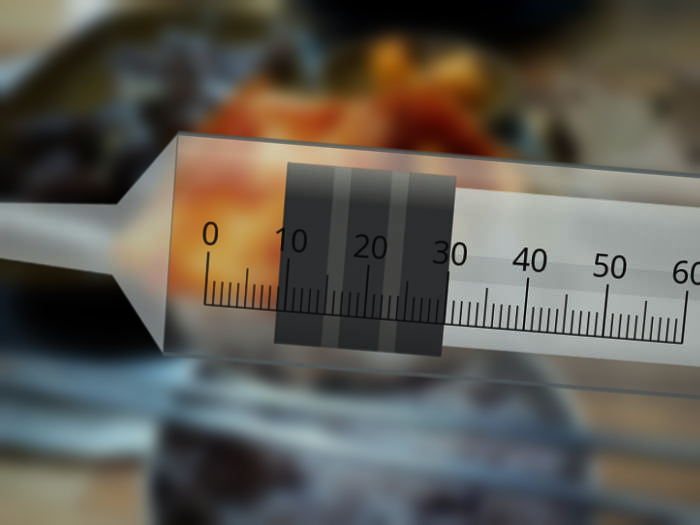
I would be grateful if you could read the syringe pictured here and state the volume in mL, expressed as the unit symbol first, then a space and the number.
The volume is mL 9
